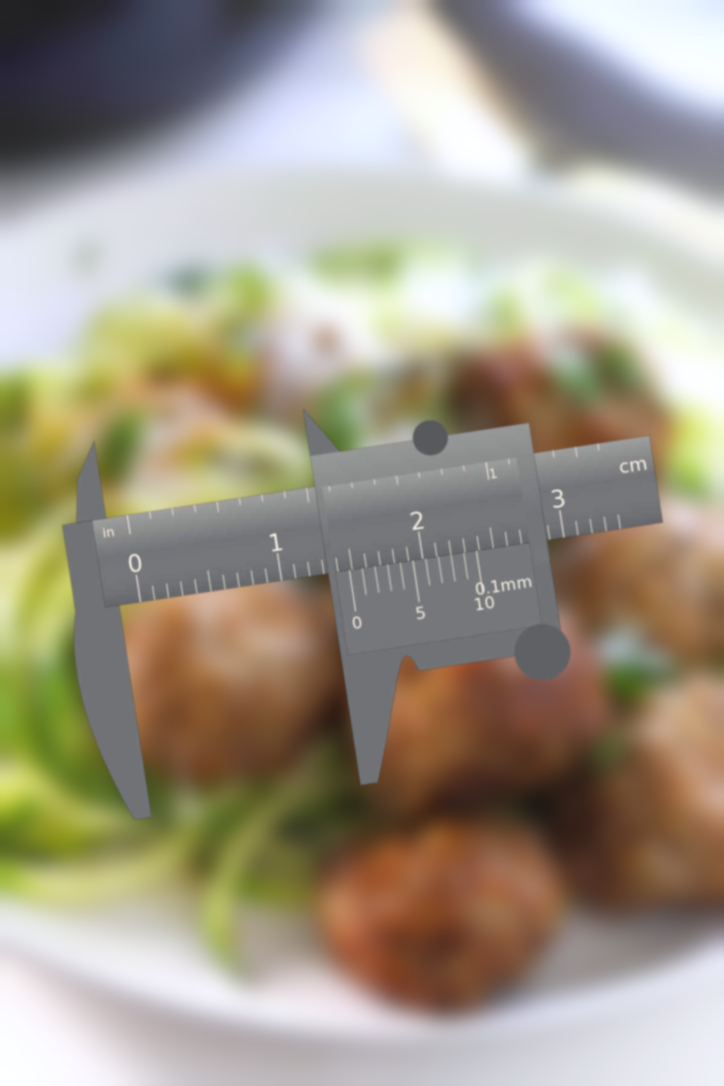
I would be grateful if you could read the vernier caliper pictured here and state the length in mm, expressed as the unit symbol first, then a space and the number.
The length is mm 14.8
